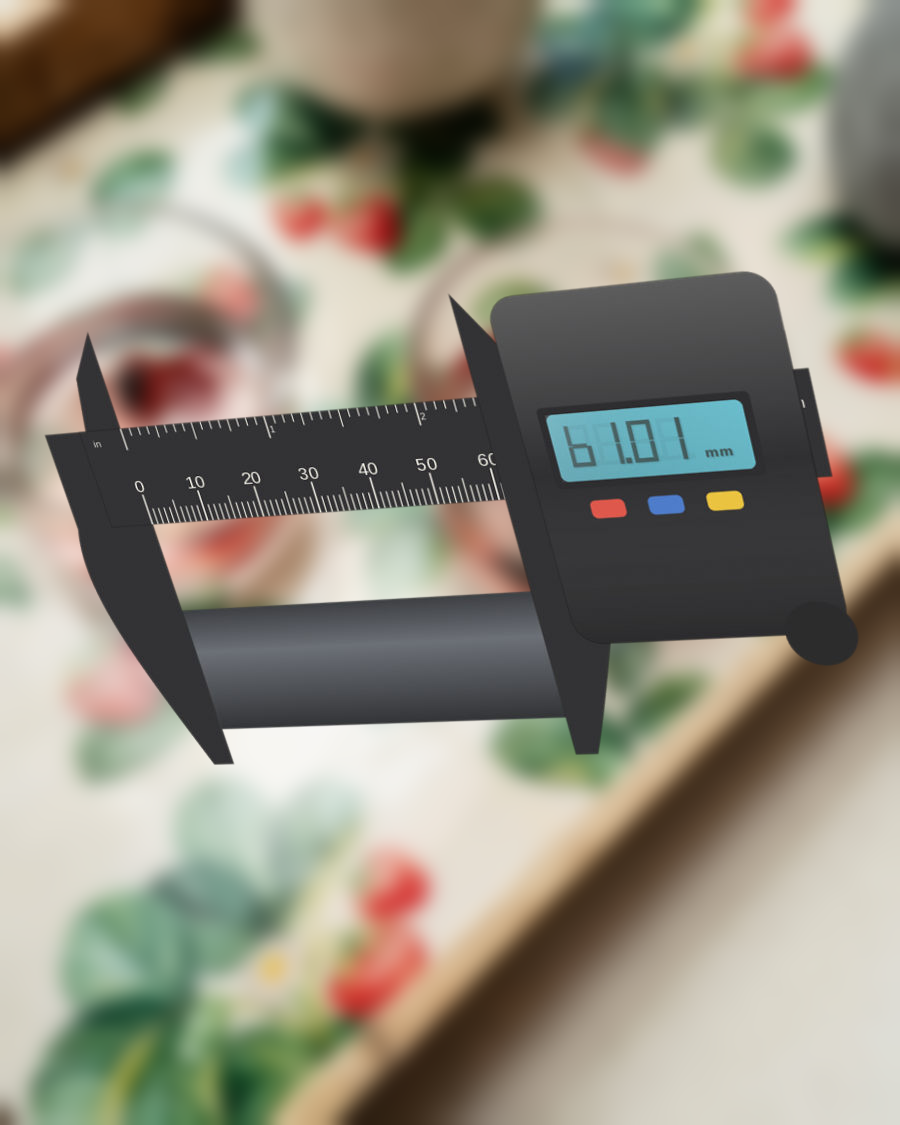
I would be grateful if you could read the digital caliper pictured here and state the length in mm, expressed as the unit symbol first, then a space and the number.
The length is mm 61.01
